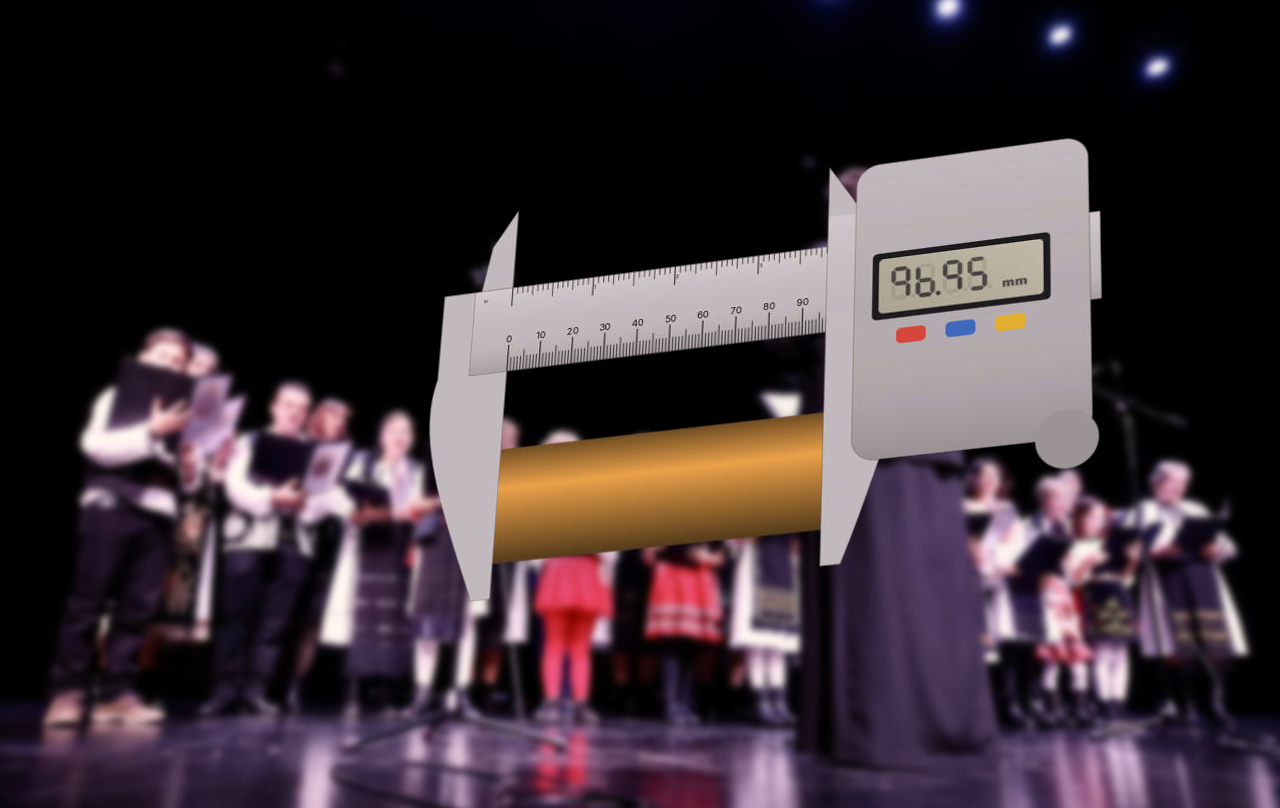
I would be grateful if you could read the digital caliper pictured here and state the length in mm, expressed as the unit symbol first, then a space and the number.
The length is mm 96.95
